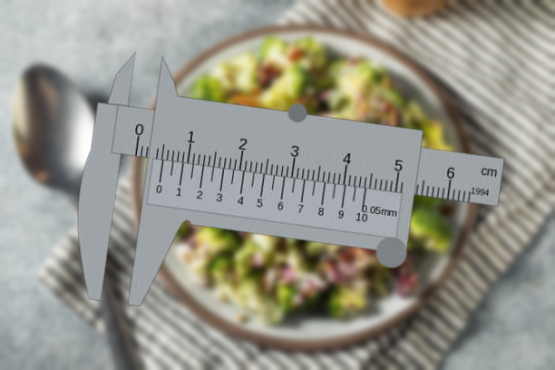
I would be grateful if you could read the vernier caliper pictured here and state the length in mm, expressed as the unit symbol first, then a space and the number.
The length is mm 5.2
